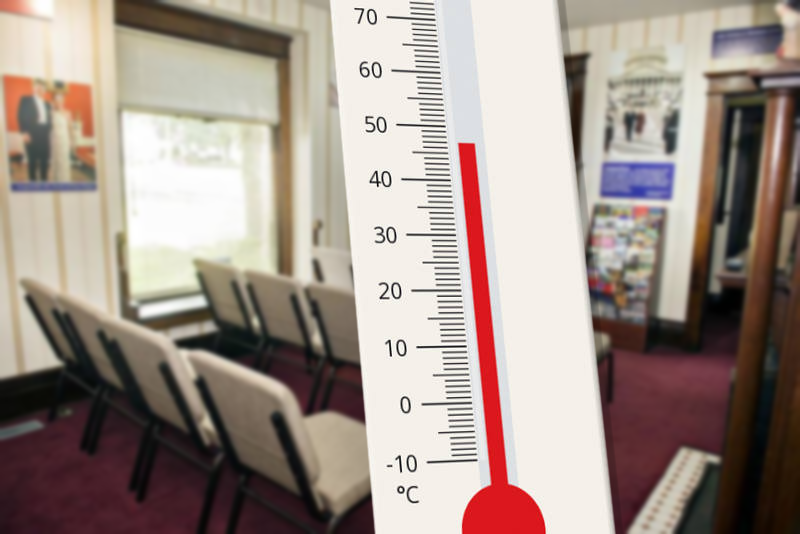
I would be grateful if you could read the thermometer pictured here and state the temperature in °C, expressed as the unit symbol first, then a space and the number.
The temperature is °C 47
